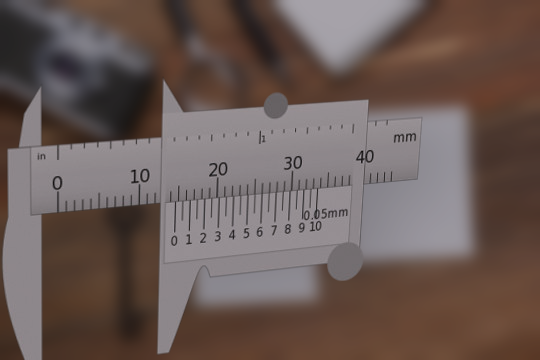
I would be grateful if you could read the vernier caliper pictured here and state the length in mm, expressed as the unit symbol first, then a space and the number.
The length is mm 14.6
